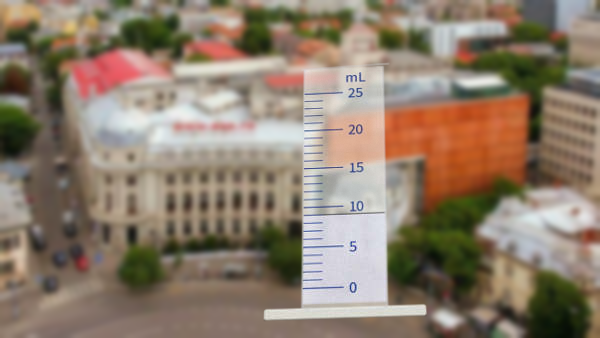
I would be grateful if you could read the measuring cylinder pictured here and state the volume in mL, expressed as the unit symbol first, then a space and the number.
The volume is mL 9
